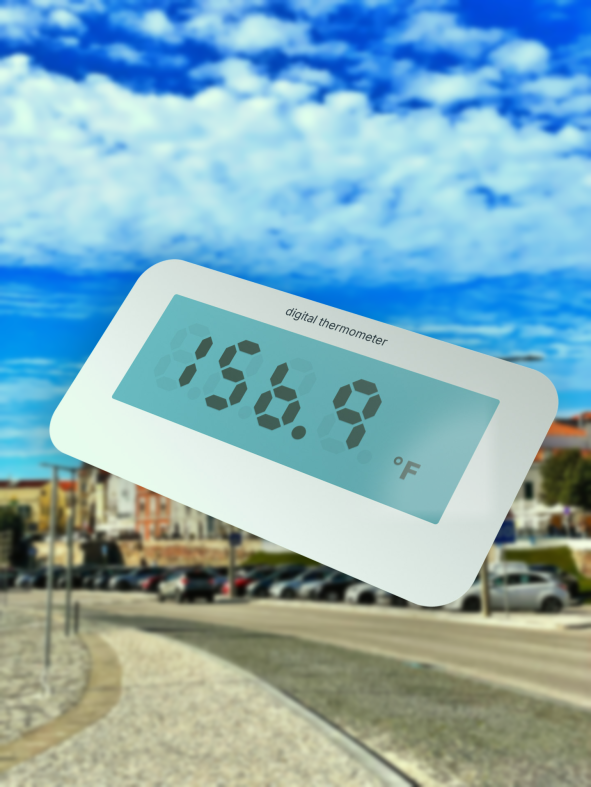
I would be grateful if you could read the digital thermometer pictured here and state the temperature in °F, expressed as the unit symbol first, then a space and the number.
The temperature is °F 156.9
